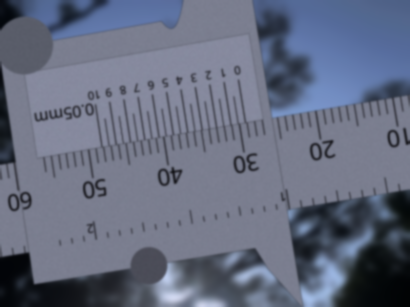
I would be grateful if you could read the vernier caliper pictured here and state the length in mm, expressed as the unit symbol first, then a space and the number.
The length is mm 29.2
